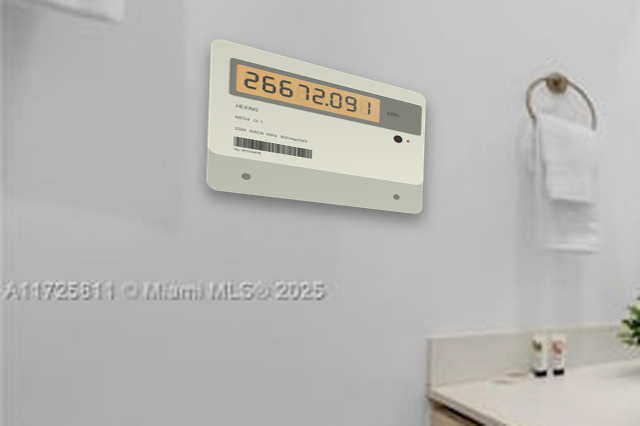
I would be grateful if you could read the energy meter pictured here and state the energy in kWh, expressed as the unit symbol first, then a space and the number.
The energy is kWh 26672.091
